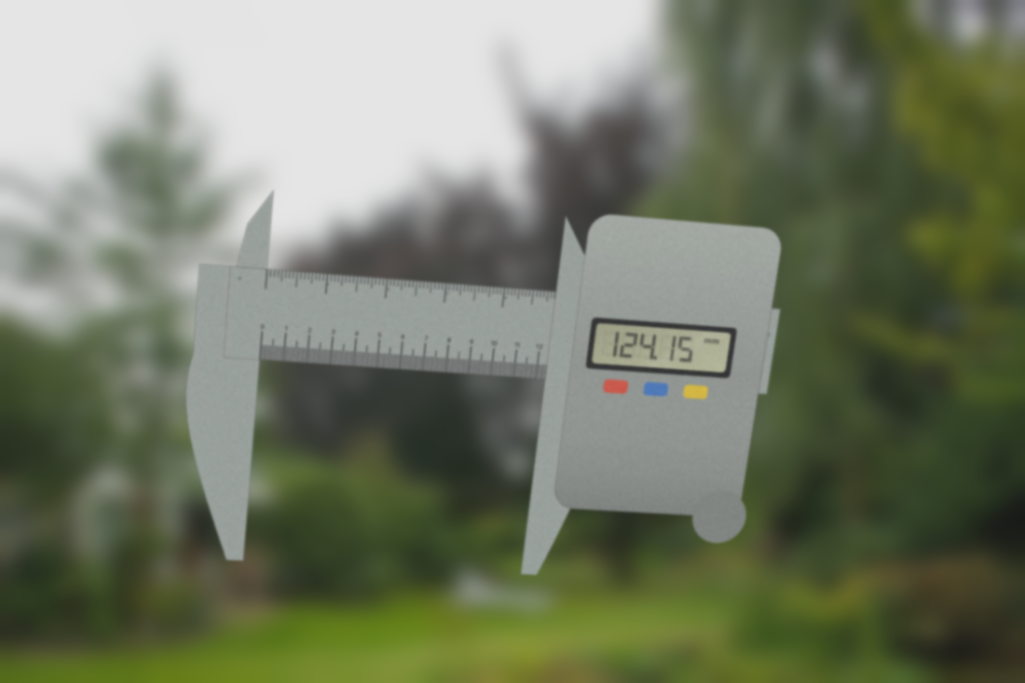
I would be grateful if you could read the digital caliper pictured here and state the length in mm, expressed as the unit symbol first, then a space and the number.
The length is mm 124.15
